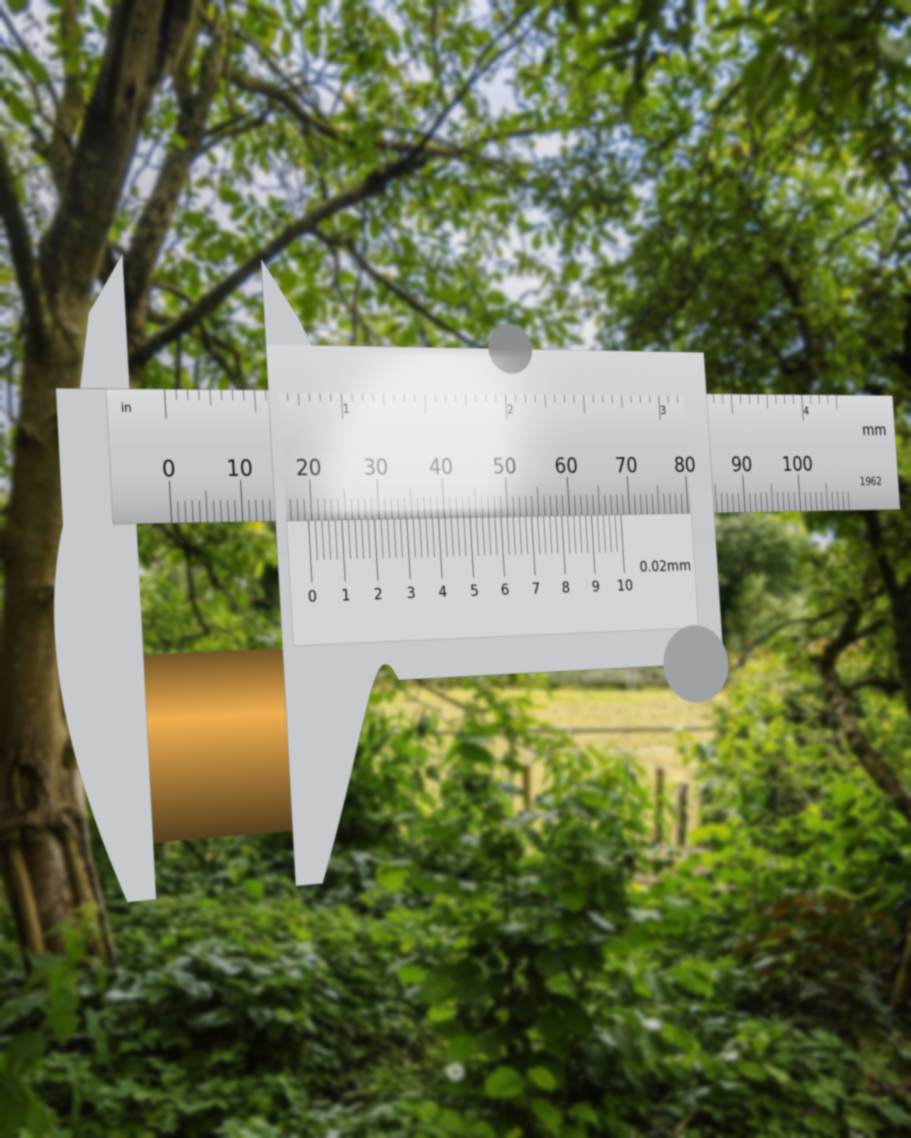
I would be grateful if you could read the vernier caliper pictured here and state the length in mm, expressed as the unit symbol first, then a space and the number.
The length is mm 19.5
